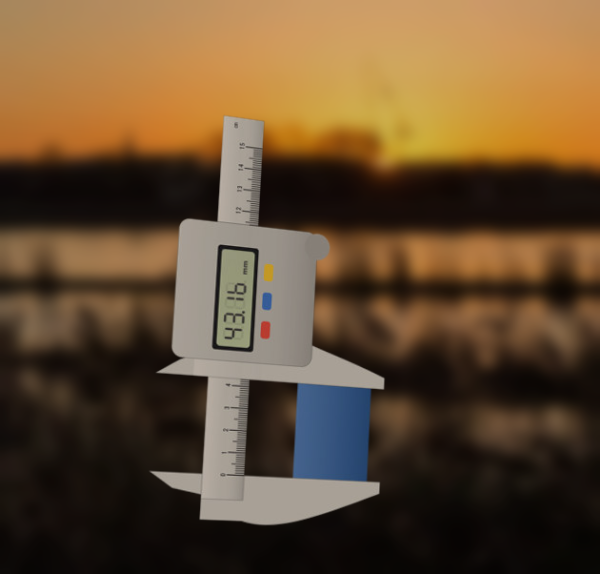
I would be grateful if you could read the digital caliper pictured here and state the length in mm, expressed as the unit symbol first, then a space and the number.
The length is mm 43.16
